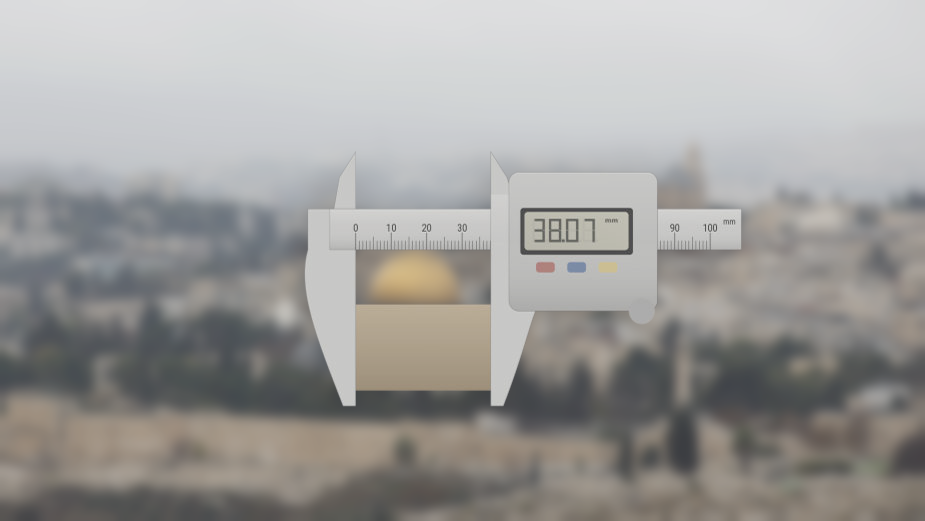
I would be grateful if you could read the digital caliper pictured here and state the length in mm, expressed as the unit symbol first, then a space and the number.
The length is mm 38.07
